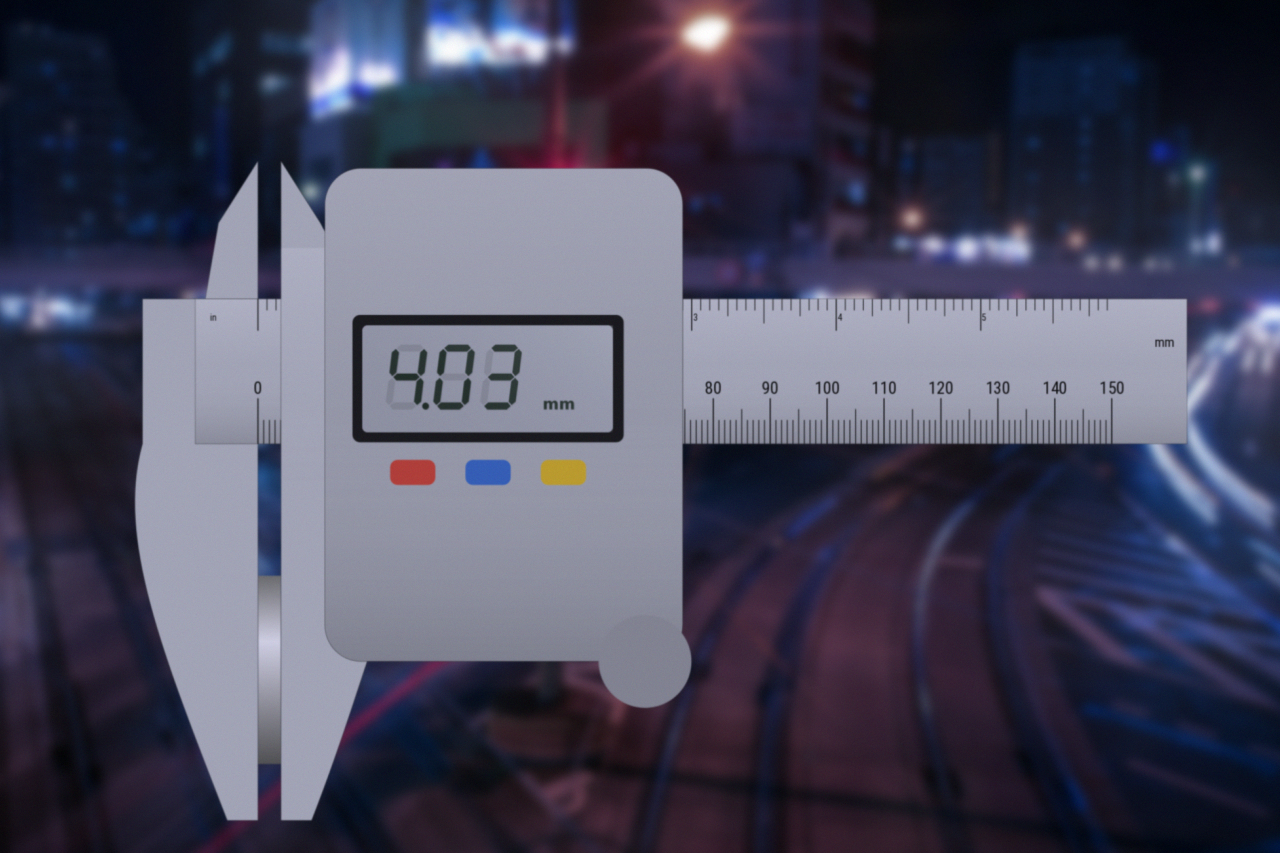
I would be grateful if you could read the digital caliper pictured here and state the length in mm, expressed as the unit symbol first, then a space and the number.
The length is mm 4.03
